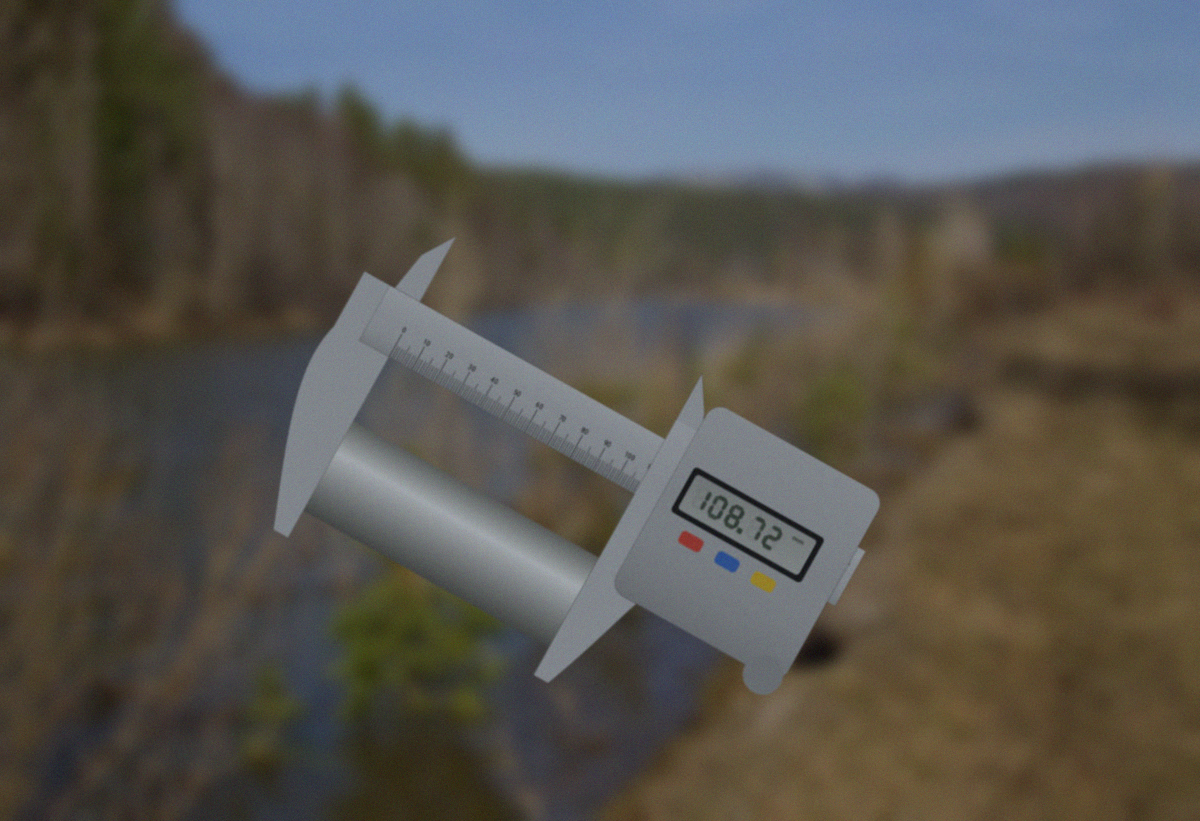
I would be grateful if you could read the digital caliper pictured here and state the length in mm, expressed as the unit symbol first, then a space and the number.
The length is mm 108.72
